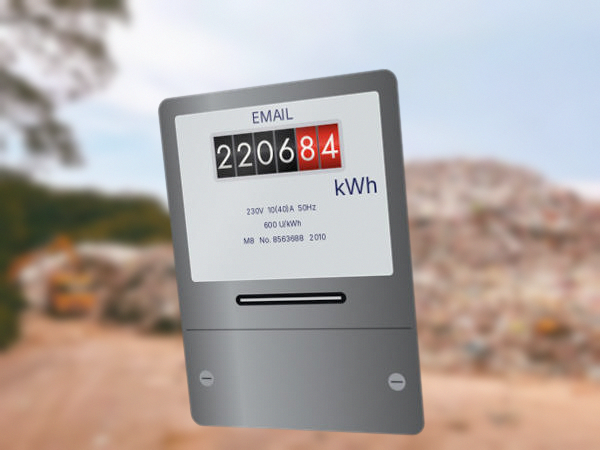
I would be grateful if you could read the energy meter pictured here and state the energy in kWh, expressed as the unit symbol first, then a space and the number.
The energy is kWh 2206.84
